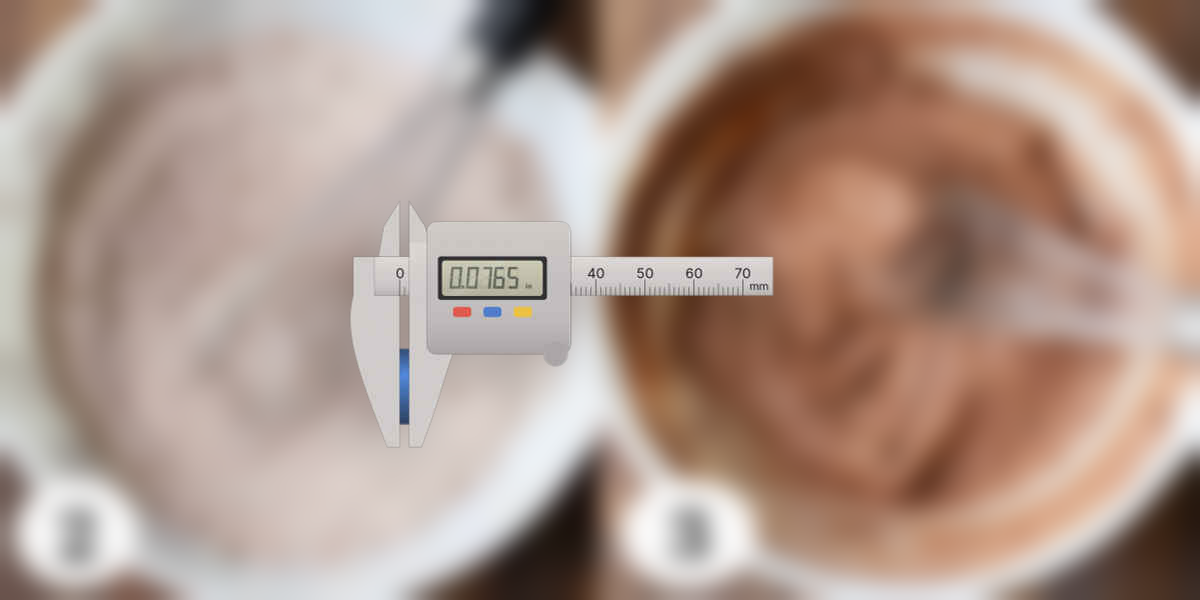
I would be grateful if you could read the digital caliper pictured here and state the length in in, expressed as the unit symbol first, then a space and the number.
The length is in 0.0765
